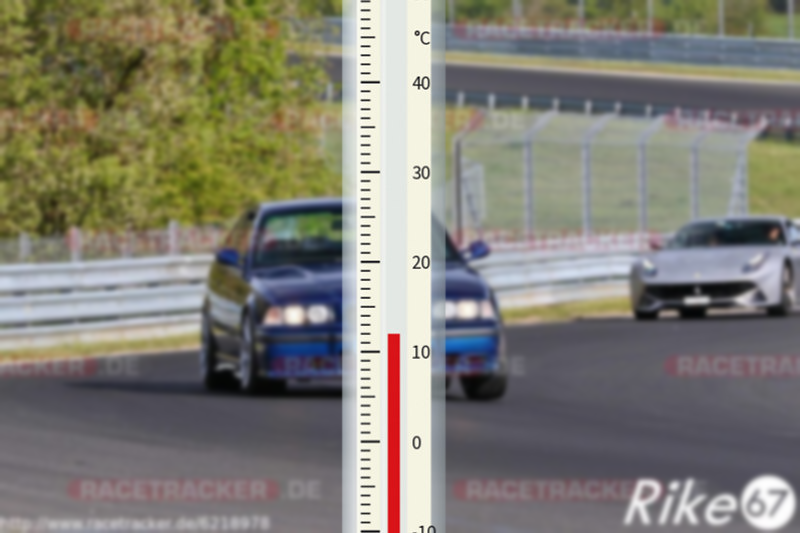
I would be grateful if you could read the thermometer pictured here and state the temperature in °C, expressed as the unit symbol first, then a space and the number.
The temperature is °C 12
